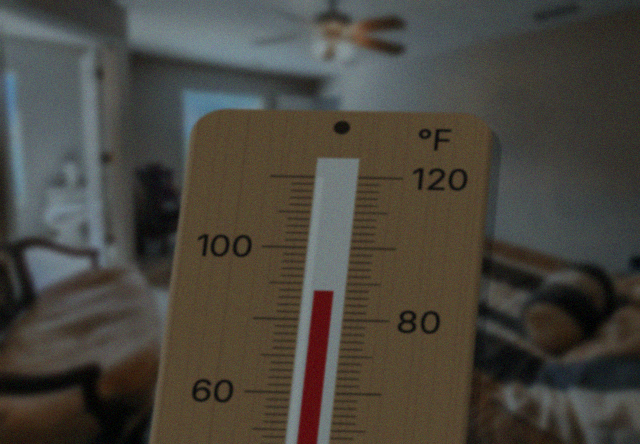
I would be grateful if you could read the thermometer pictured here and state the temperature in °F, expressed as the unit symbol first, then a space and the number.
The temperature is °F 88
